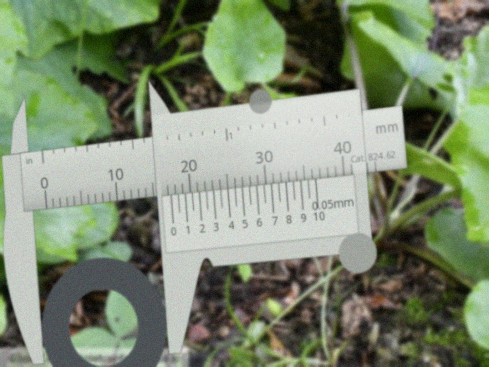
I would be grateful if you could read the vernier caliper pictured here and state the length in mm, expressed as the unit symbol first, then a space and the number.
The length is mm 17.4
